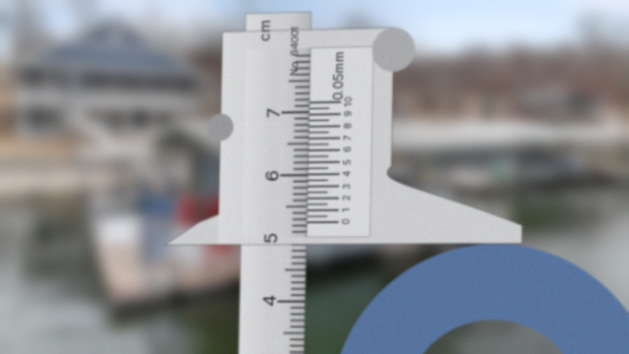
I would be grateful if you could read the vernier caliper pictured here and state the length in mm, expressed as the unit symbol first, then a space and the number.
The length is mm 52.5
